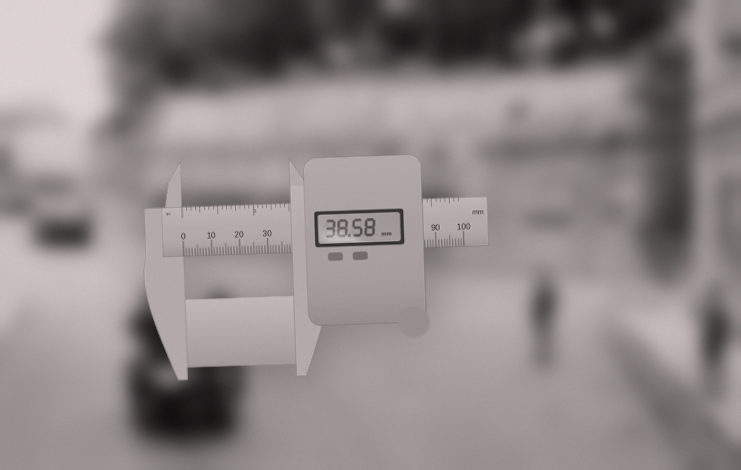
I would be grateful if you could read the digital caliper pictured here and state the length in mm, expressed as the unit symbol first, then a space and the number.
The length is mm 38.58
